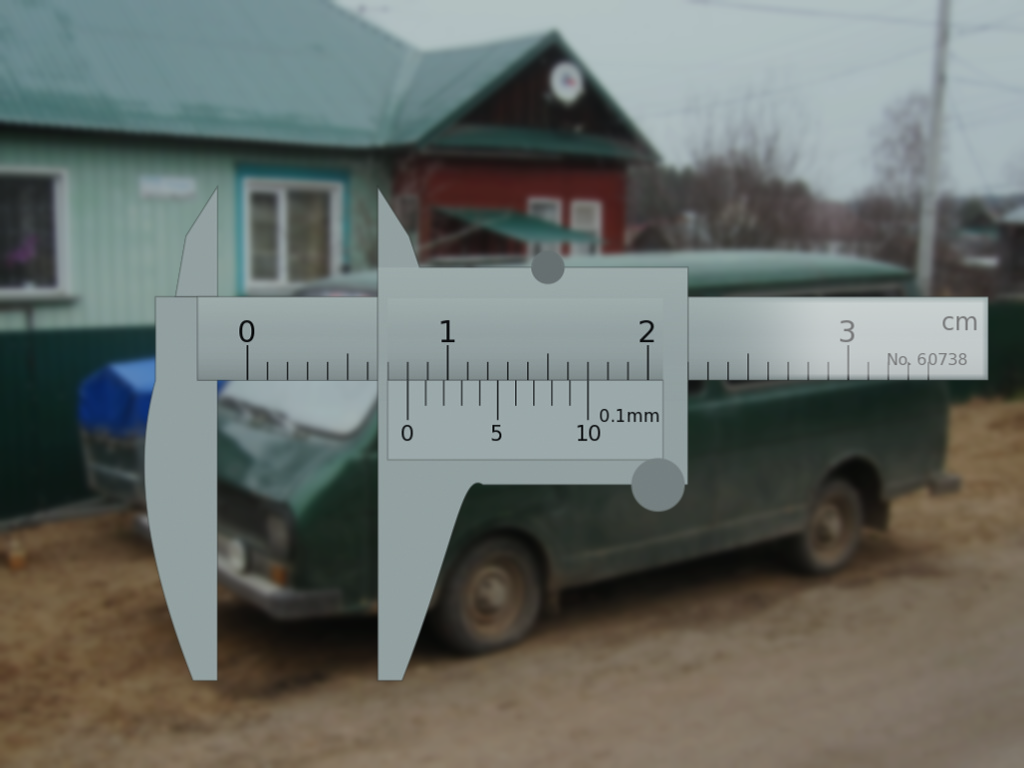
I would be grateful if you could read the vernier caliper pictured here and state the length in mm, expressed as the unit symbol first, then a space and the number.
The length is mm 8.0
